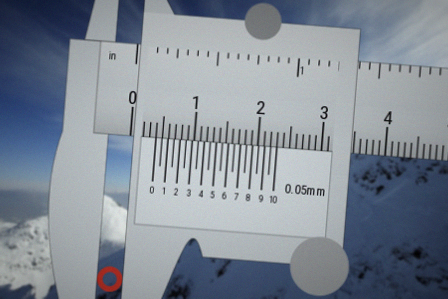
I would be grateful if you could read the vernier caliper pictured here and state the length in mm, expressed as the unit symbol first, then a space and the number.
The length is mm 4.0
